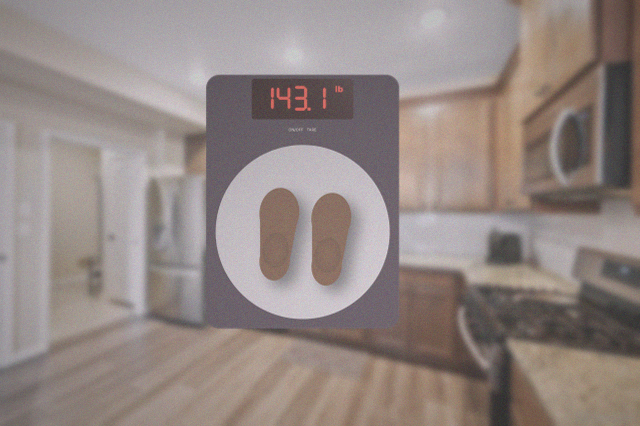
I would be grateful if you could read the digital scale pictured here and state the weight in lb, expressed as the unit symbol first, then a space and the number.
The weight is lb 143.1
